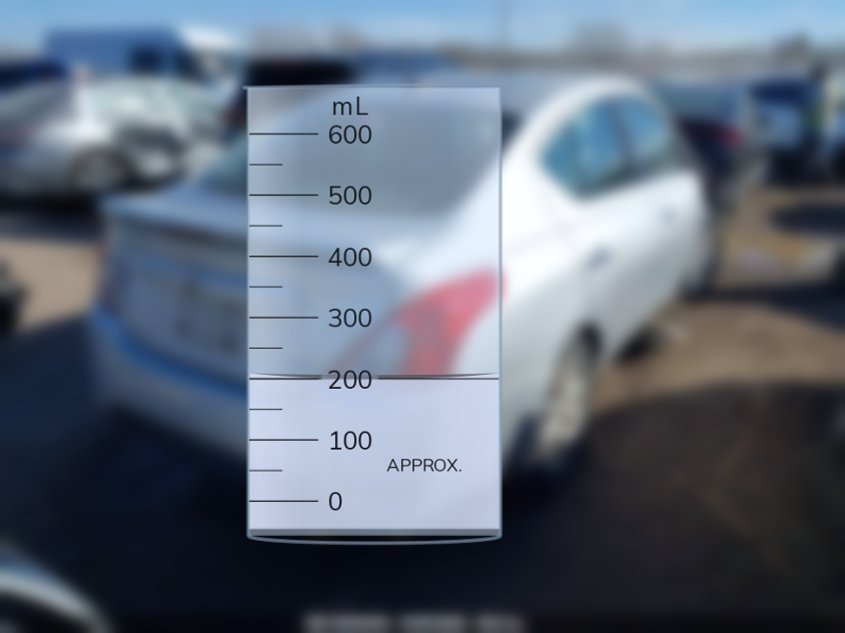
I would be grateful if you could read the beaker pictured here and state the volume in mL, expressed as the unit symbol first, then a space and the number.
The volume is mL 200
